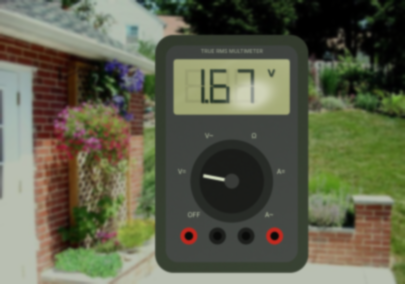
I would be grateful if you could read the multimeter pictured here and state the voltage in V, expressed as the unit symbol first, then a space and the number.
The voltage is V 1.67
